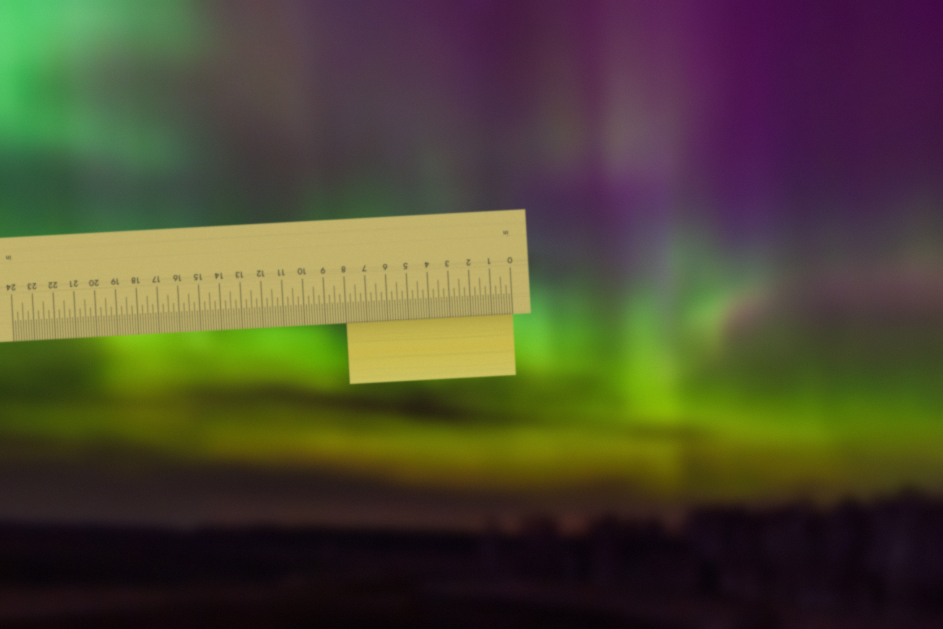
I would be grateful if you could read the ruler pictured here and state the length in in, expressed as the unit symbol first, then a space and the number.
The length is in 8
